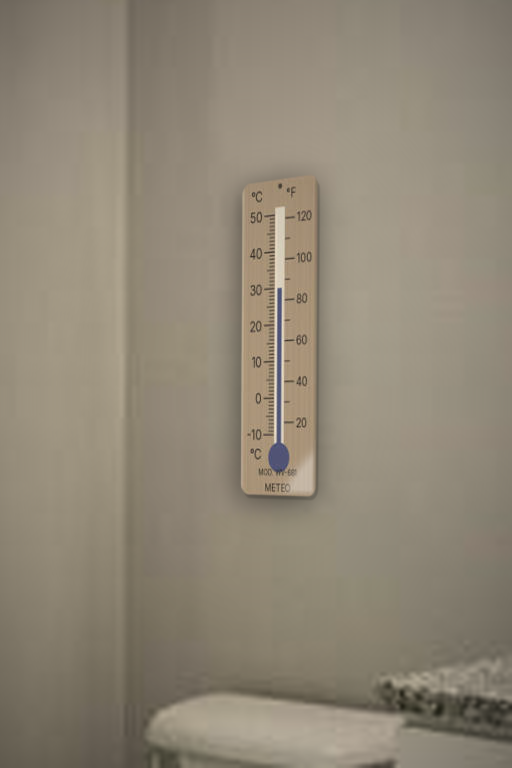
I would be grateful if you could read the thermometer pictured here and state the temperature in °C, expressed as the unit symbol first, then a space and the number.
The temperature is °C 30
